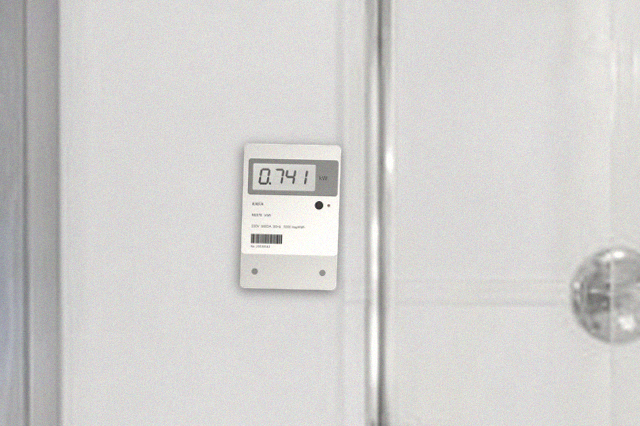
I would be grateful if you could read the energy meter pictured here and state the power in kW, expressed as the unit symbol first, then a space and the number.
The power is kW 0.741
